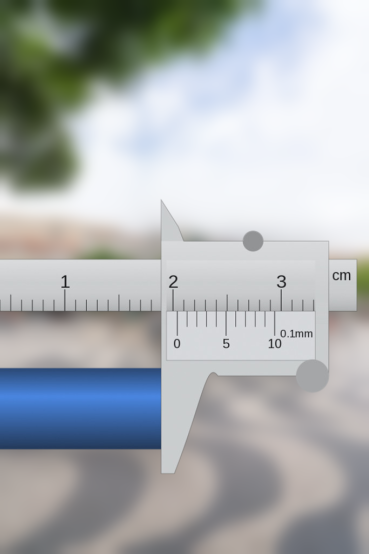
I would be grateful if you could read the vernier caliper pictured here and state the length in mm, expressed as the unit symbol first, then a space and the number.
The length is mm 20.4
